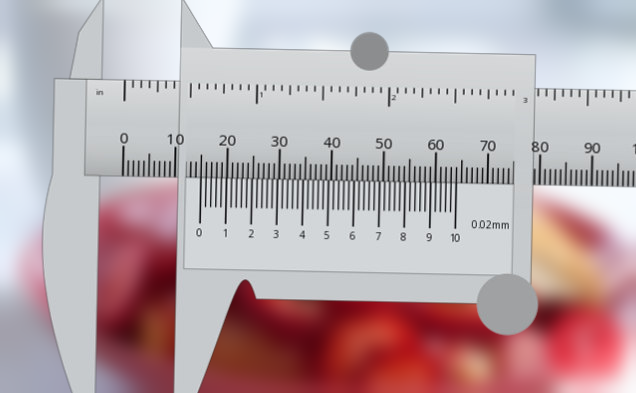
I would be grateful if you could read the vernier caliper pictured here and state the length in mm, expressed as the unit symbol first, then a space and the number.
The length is mm 15.0
